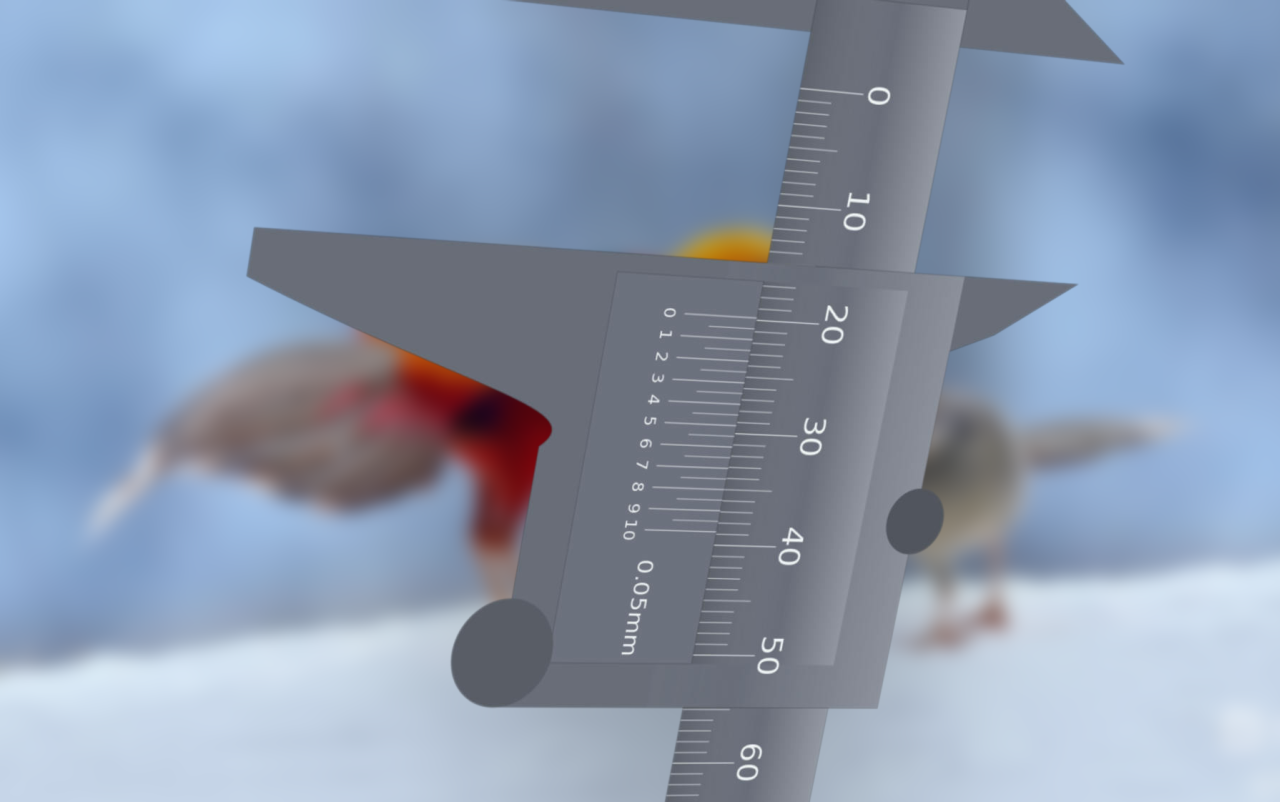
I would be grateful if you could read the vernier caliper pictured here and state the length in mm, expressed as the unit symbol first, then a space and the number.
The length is mm 19.8
